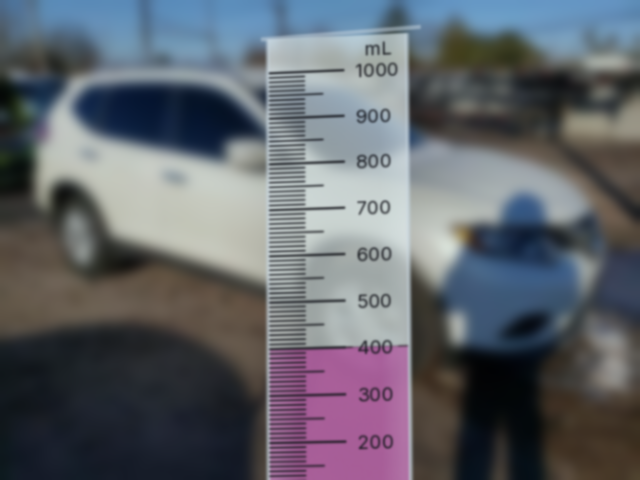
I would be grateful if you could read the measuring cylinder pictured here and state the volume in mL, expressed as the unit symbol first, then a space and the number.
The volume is mL 400
